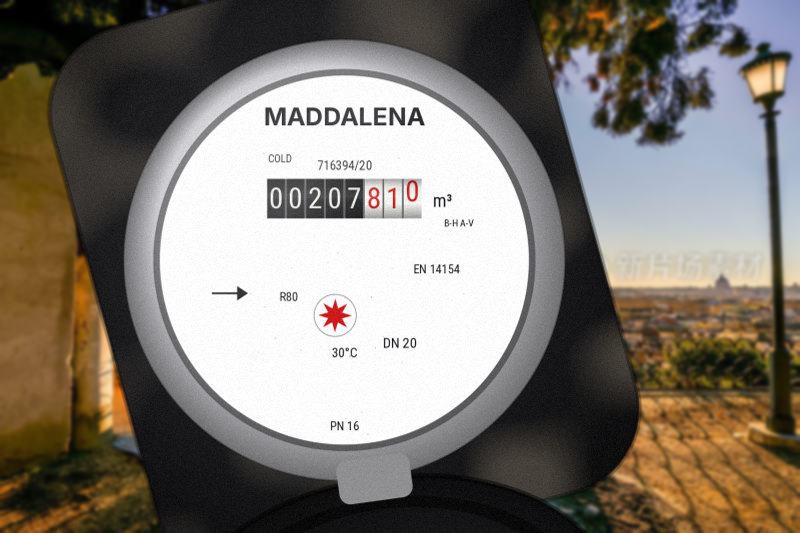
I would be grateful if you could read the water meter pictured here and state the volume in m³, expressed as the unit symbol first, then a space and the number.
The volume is m³ 207.810
